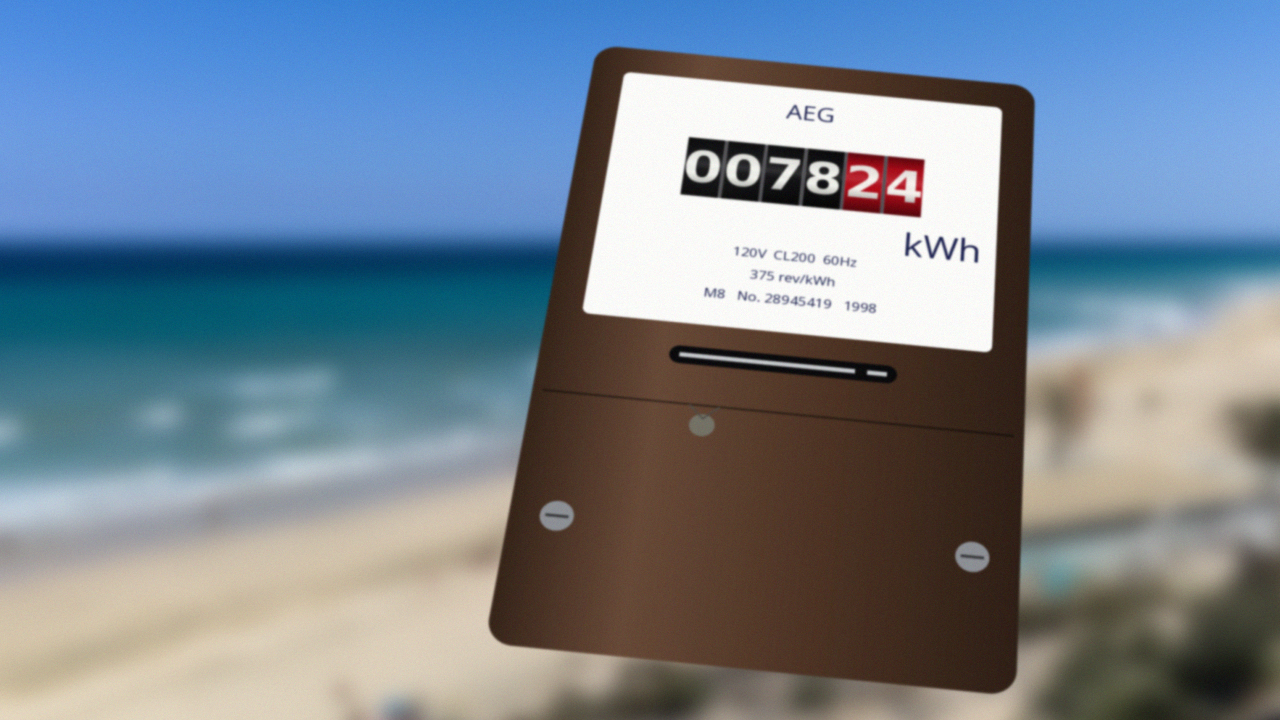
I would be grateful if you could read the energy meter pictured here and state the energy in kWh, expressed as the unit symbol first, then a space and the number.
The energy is kWh 78.24
